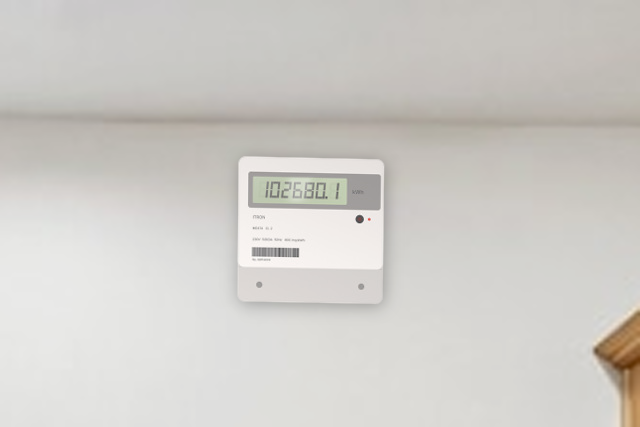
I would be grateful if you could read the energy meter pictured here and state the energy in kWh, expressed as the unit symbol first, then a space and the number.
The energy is kWh 102680.1
